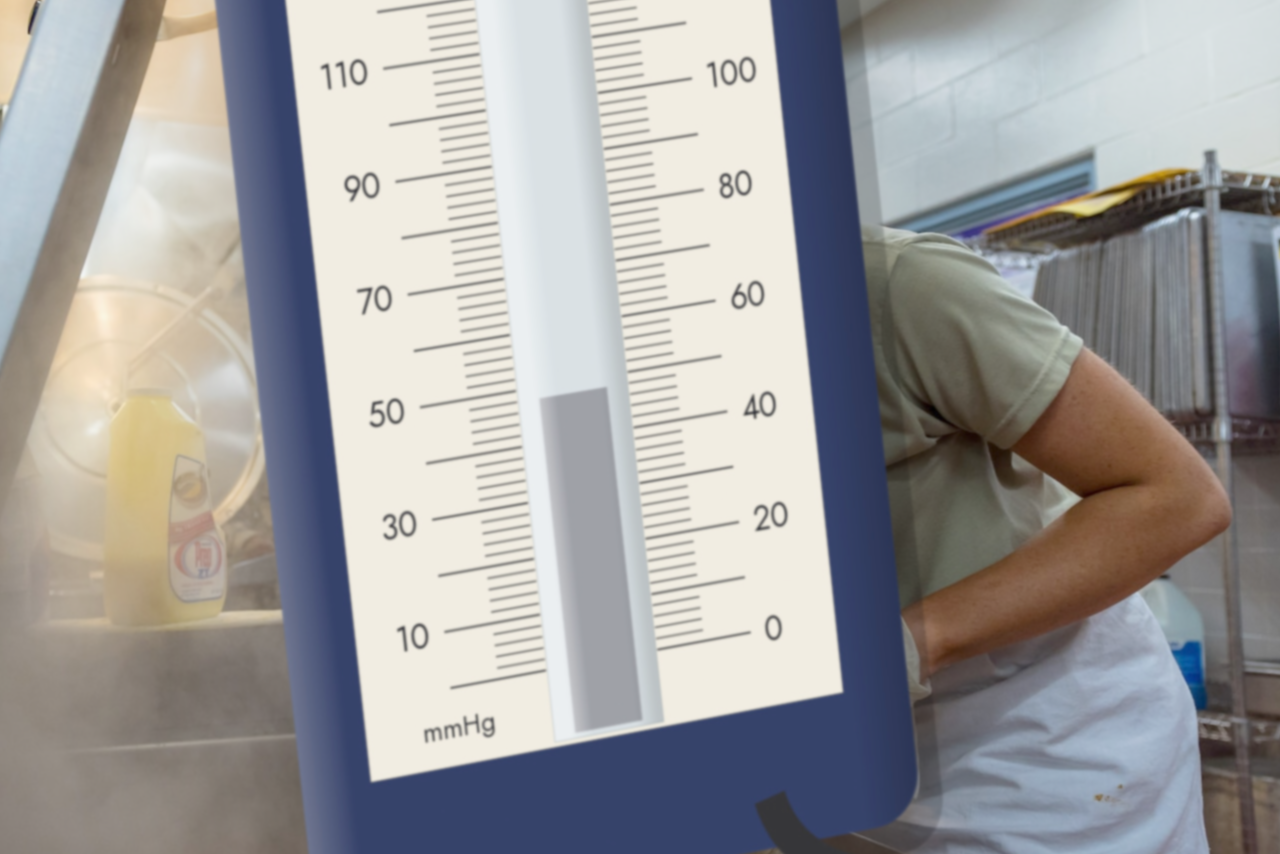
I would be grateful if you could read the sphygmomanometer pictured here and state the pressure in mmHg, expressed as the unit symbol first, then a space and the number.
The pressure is mmHg 48
